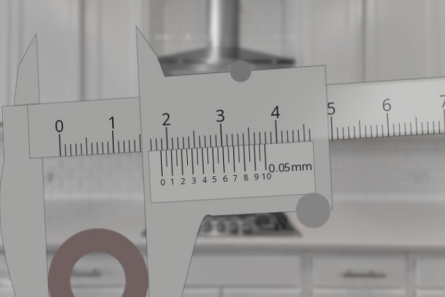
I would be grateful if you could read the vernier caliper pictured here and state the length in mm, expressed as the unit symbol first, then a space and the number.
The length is mm 18.8
